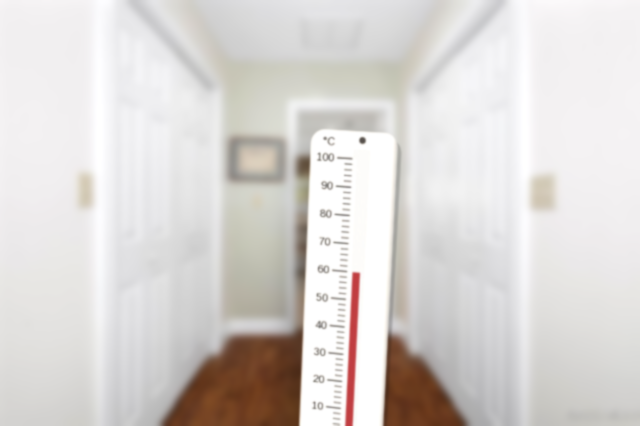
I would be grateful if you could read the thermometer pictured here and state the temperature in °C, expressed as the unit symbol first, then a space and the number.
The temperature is °C 60
